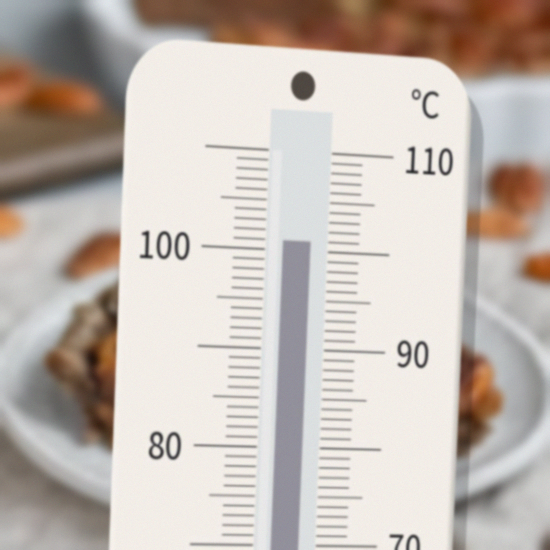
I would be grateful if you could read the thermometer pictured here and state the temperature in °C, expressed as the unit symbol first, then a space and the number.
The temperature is °C 101
